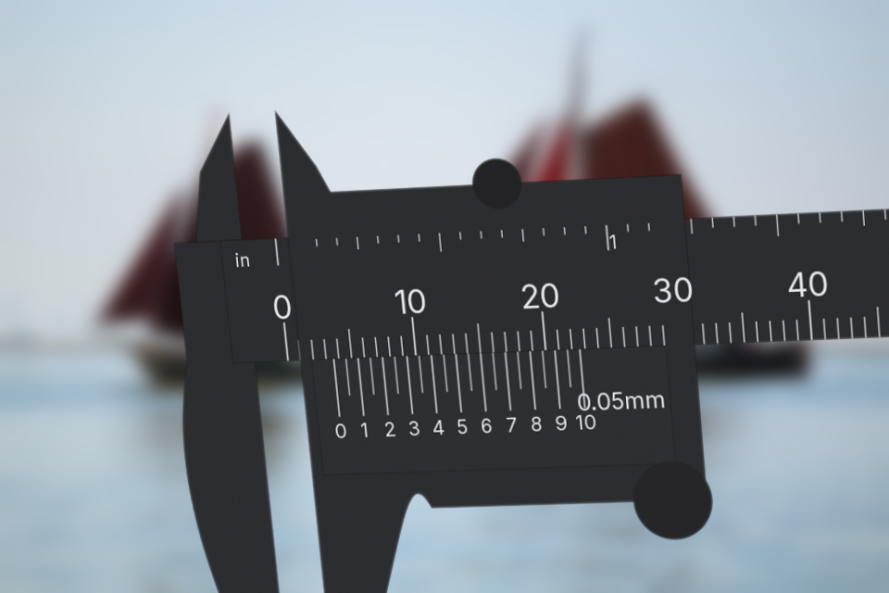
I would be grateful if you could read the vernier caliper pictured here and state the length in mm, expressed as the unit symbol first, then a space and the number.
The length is mm 3.6
